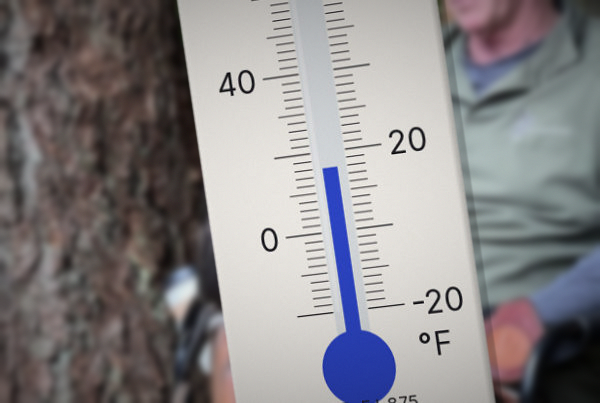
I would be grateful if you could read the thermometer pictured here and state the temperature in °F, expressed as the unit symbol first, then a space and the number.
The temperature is °F 16
